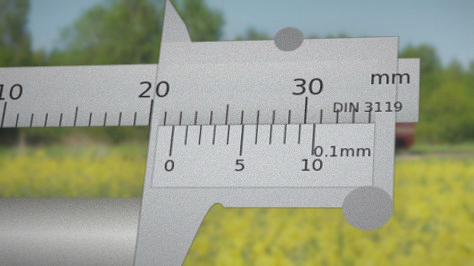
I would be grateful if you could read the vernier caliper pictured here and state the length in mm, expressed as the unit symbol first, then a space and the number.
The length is mm 21.6
